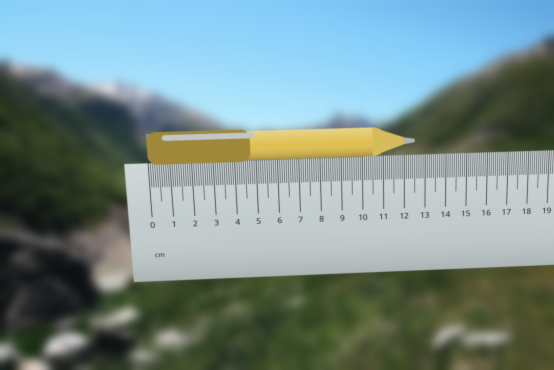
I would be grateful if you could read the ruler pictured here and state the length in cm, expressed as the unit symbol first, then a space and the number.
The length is cm 12.5
